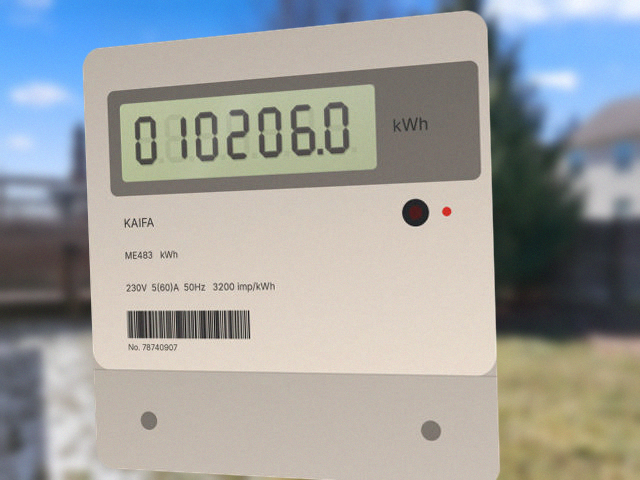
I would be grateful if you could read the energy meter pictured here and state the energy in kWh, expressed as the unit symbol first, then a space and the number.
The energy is kWh 10206.0
